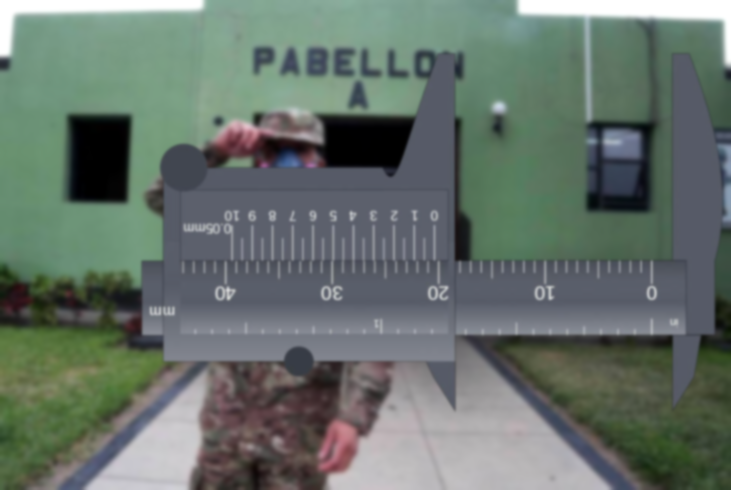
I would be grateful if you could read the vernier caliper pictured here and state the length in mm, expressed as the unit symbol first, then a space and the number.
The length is mm 20.4
